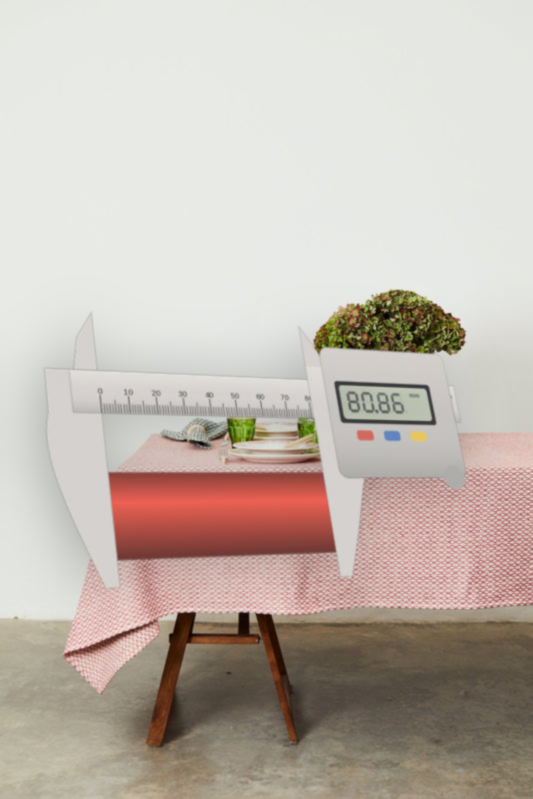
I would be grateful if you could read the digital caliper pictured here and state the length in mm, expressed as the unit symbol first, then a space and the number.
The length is mm 80.86
